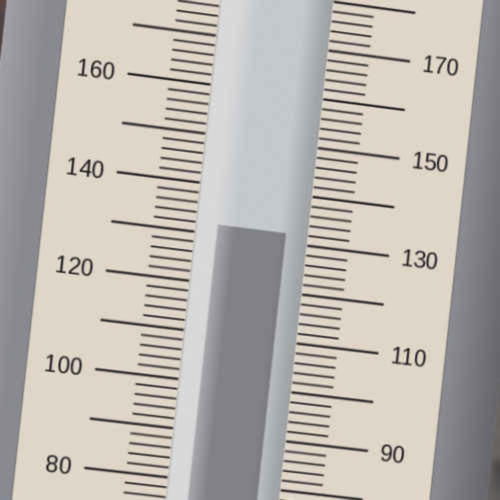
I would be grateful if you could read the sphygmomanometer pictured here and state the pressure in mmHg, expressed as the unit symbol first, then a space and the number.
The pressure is mmHg 132
